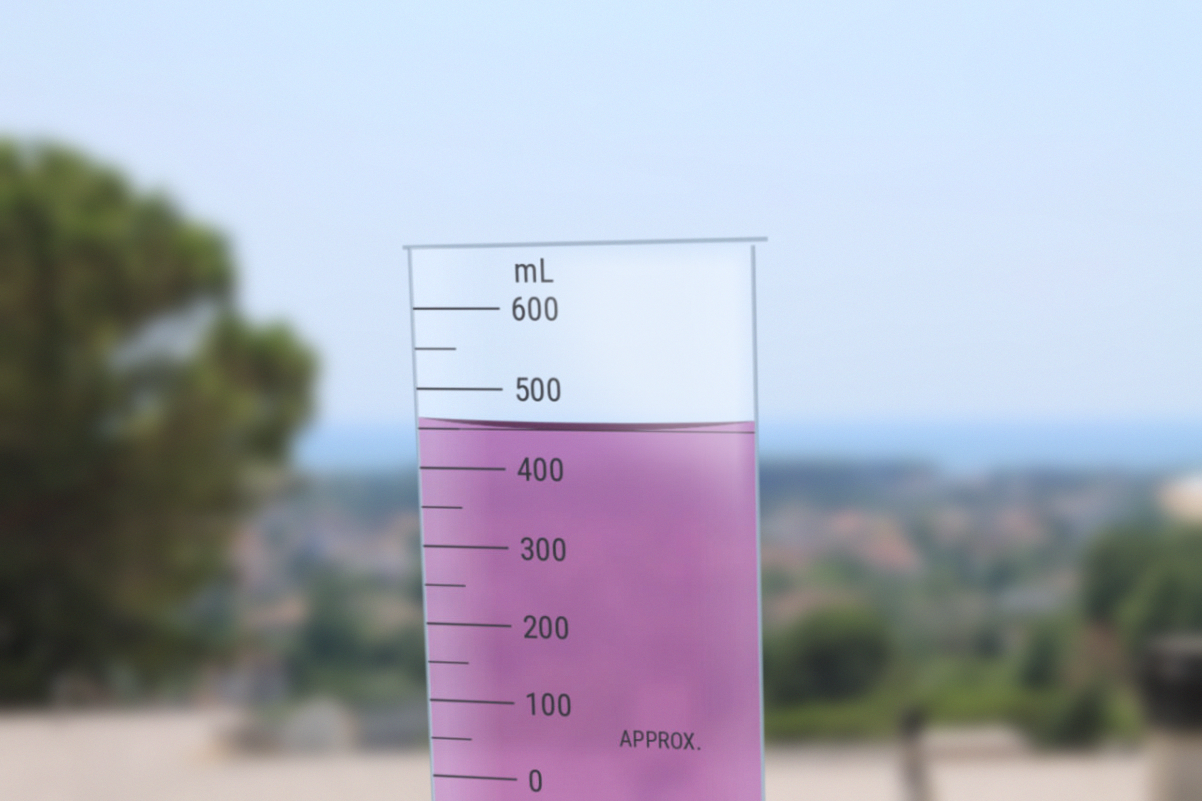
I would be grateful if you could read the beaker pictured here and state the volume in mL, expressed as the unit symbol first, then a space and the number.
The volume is mL 450
